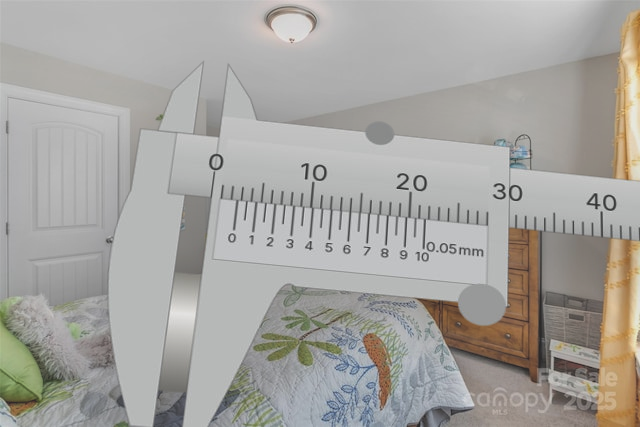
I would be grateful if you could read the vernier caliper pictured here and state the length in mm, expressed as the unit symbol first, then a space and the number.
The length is mm 2.6
